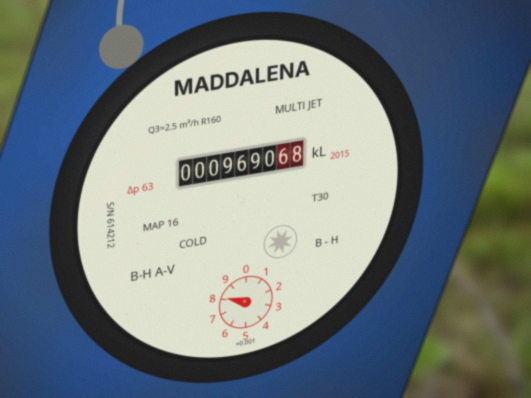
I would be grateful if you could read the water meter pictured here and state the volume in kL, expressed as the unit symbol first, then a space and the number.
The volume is kL 9690.688
